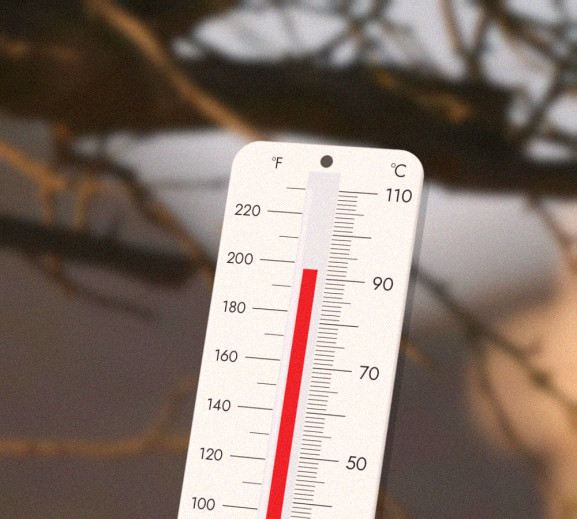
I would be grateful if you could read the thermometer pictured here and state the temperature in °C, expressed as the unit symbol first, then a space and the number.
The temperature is °C 92
